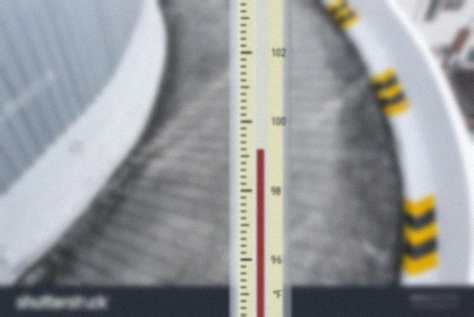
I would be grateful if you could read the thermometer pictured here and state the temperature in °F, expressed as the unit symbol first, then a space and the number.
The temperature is °F 99.2
